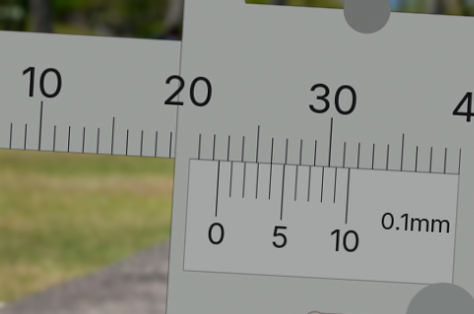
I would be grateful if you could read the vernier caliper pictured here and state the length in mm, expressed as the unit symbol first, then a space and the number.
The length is mm 22.4
